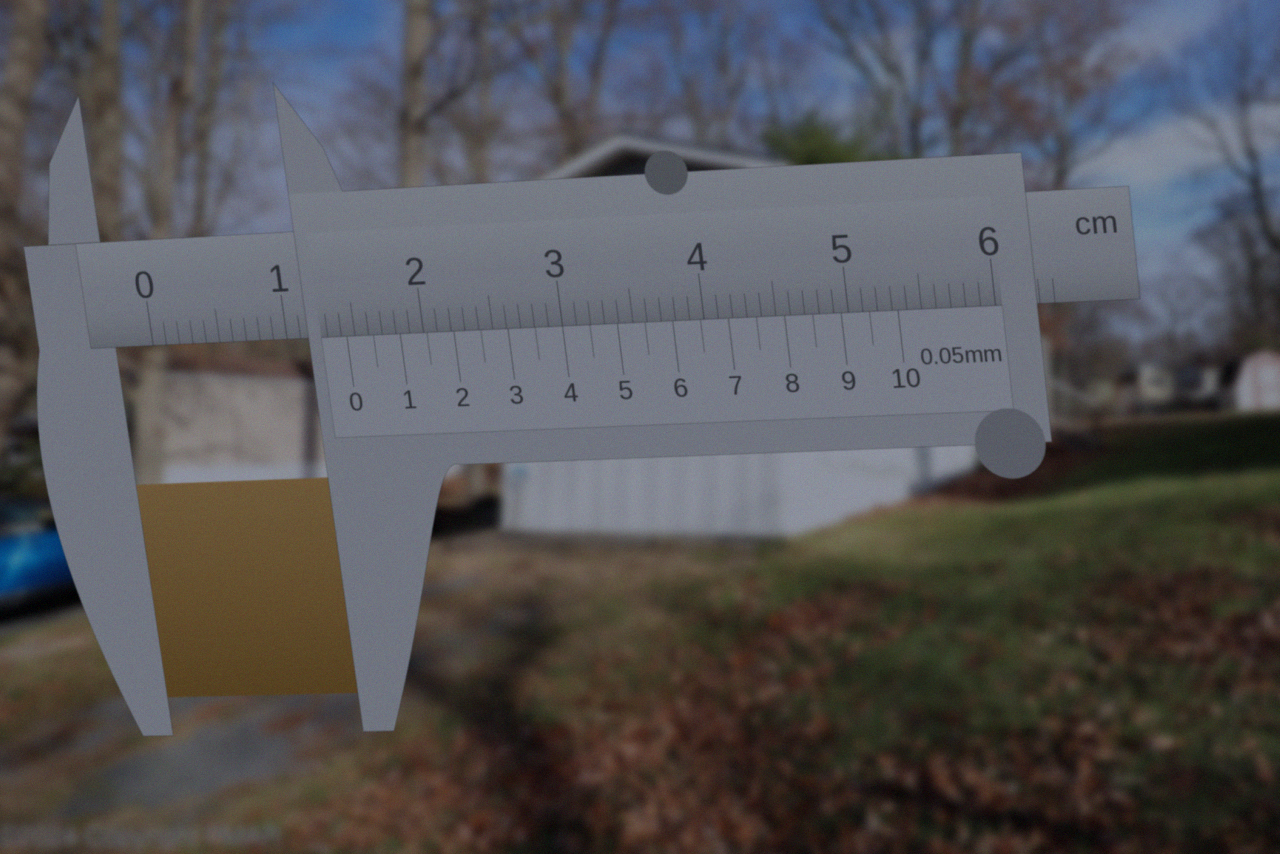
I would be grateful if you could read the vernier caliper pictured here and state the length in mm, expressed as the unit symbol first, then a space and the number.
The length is mm 14.4
